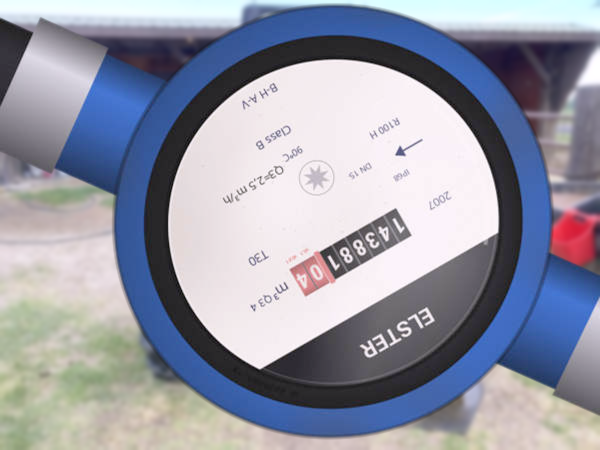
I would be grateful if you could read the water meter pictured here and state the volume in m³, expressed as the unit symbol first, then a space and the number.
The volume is m³ 143881.04
